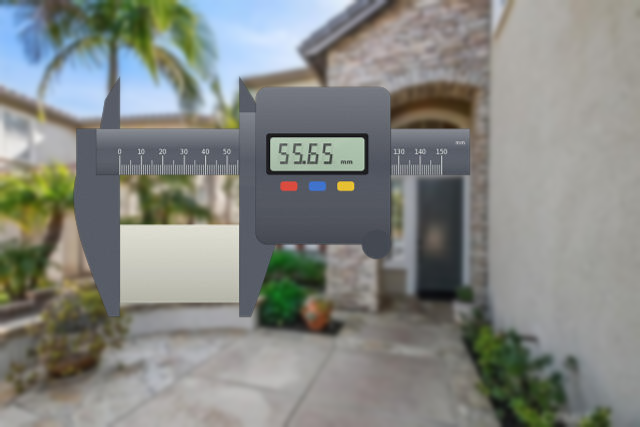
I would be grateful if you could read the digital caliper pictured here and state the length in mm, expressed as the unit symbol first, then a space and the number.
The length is mm 55.65
